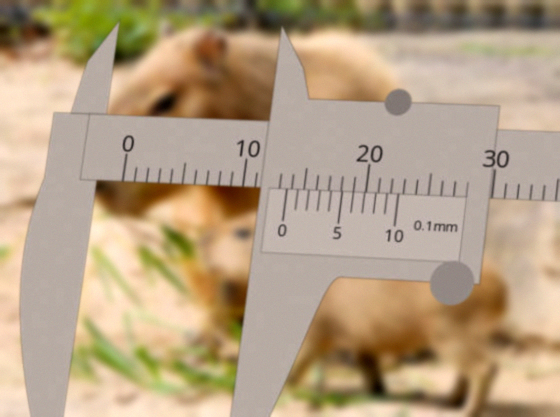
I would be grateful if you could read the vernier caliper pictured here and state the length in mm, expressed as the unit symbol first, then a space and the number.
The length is mm 13.6
